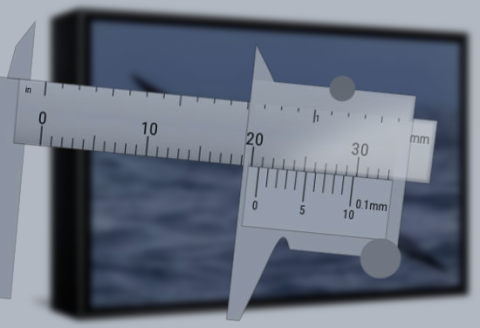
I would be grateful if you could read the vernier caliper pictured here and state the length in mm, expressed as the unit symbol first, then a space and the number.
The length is mm 20.7
